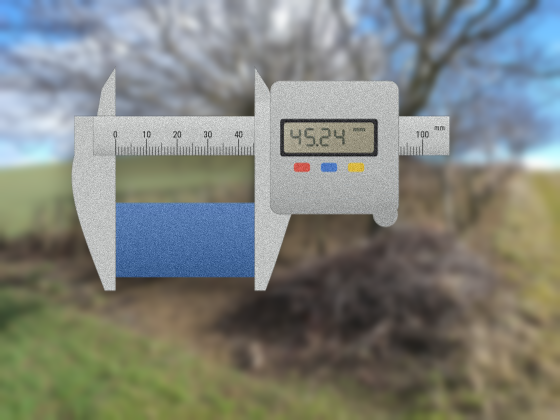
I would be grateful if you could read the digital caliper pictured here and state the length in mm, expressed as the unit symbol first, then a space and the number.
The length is mm 45.24
